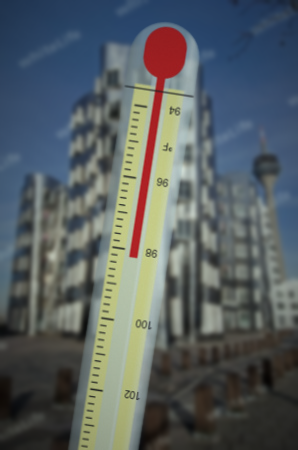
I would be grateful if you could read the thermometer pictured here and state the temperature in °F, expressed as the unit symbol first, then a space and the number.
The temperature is °F 98.2
